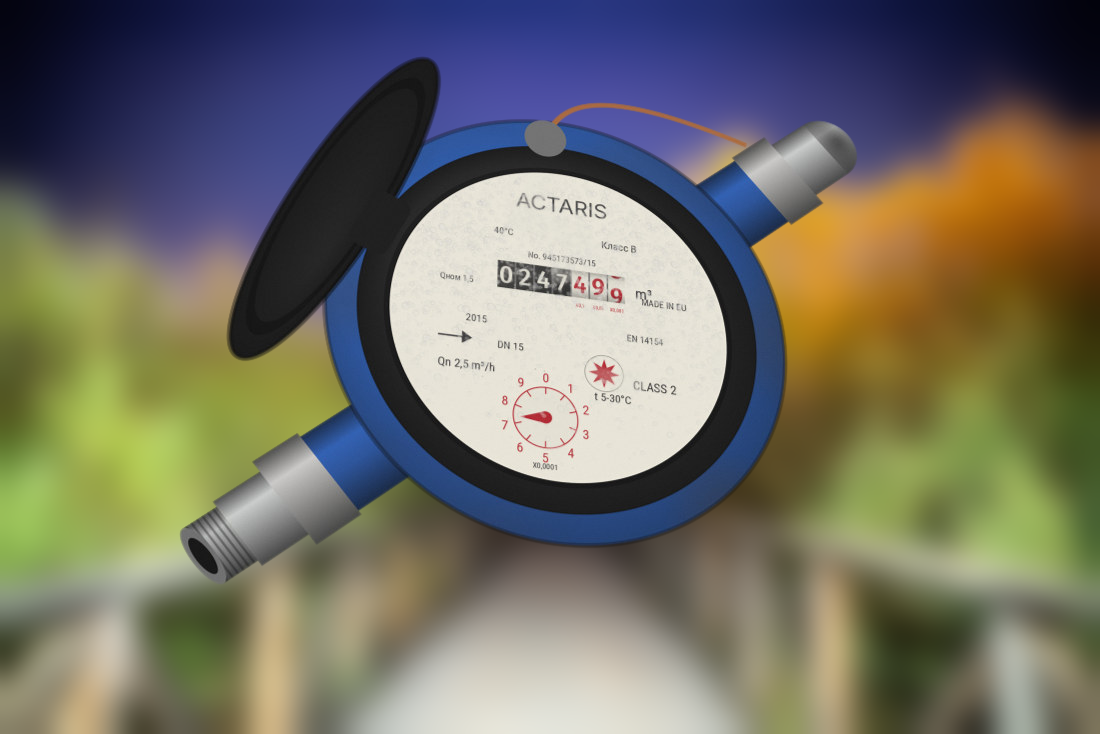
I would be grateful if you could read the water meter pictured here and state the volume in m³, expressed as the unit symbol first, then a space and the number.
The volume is m³ 247.4987
